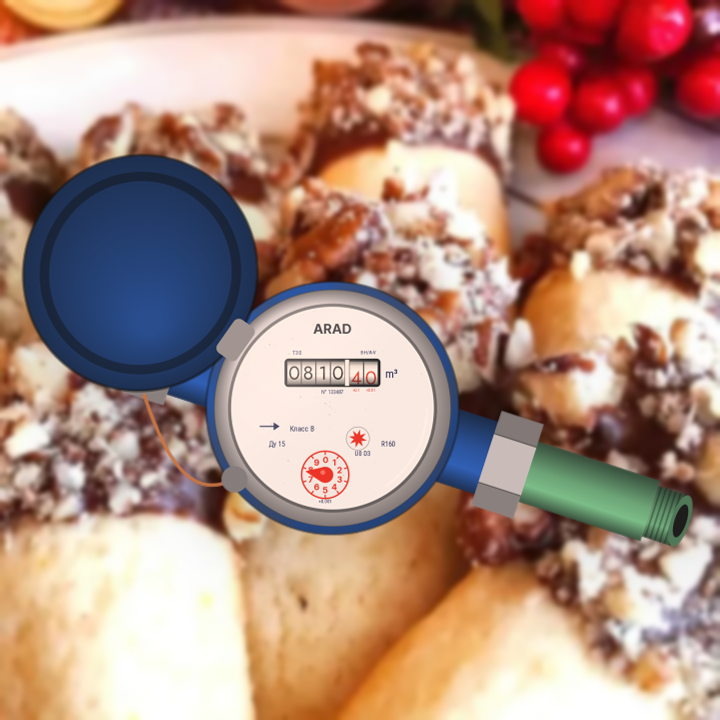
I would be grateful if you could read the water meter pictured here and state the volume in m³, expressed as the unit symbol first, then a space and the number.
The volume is m³ 810.397
